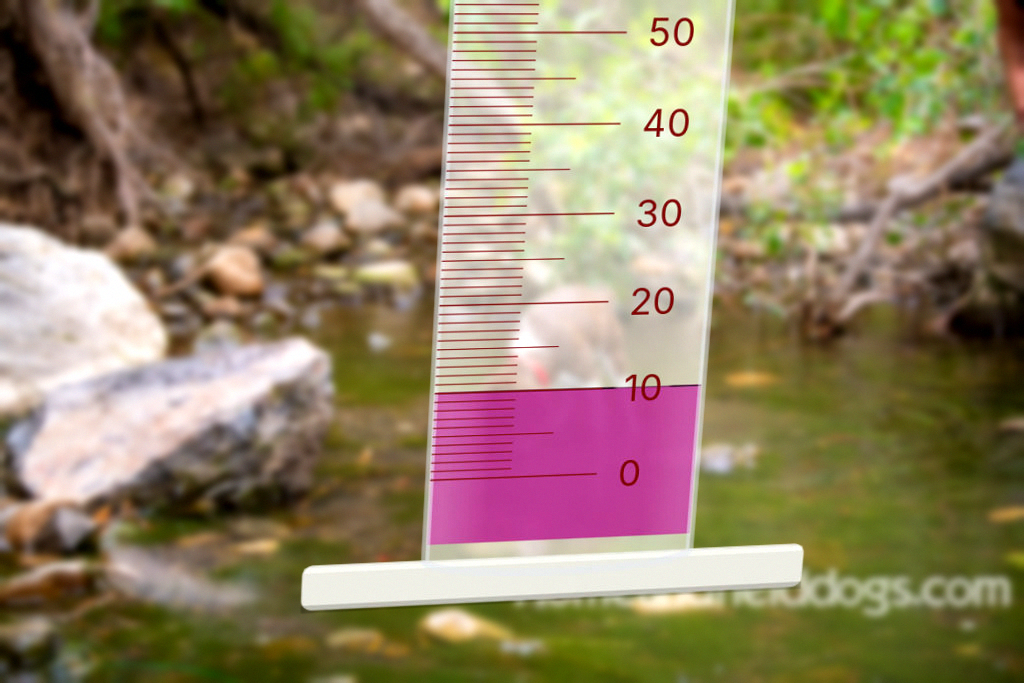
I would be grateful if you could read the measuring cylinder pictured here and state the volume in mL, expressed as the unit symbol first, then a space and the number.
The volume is mL 10
